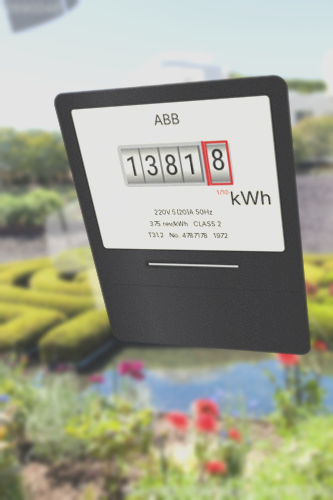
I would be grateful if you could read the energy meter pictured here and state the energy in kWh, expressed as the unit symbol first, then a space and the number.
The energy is kWh 1381.8
